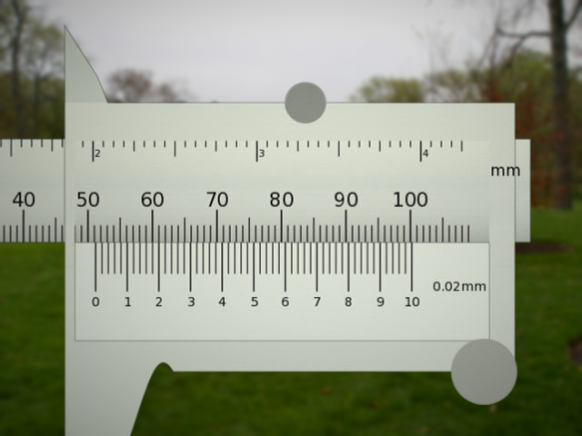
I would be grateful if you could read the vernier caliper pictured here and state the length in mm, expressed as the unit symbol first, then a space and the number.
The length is mm 51.2
